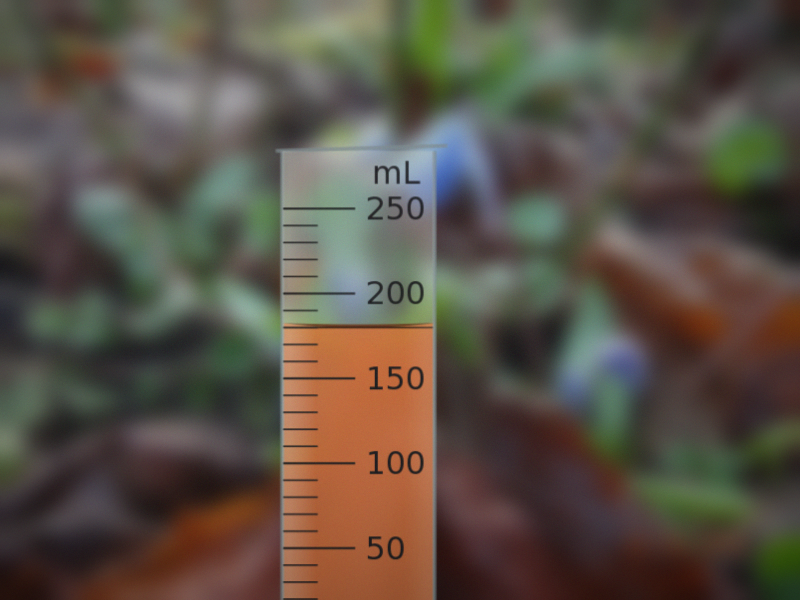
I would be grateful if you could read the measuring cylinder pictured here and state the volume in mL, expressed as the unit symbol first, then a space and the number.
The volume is mL 180
